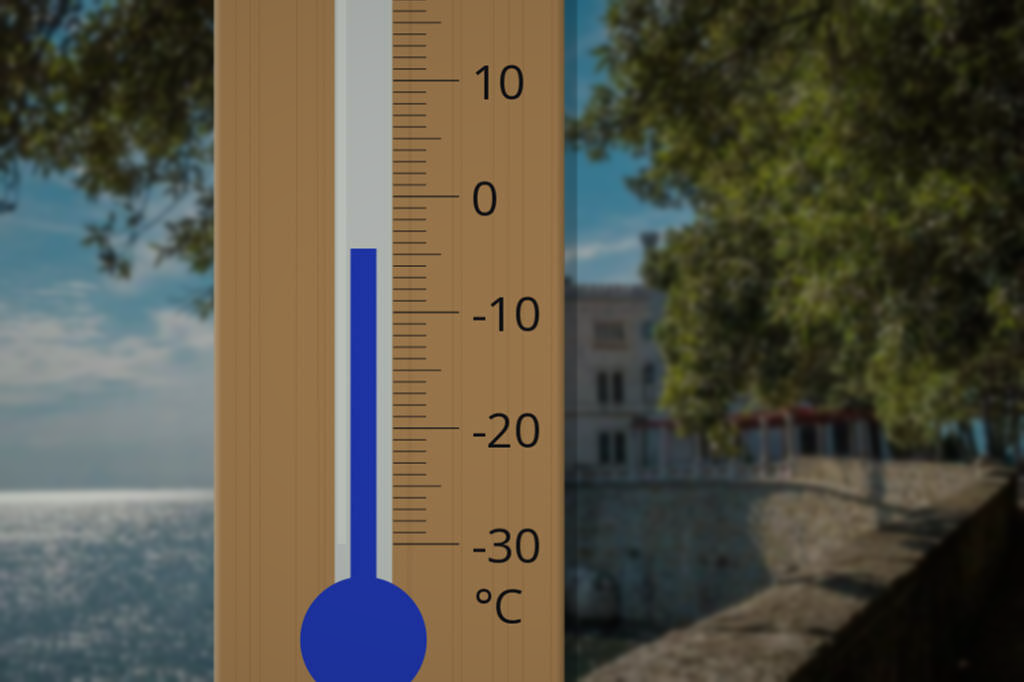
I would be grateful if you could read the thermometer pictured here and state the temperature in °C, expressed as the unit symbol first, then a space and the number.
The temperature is °C -4.5
